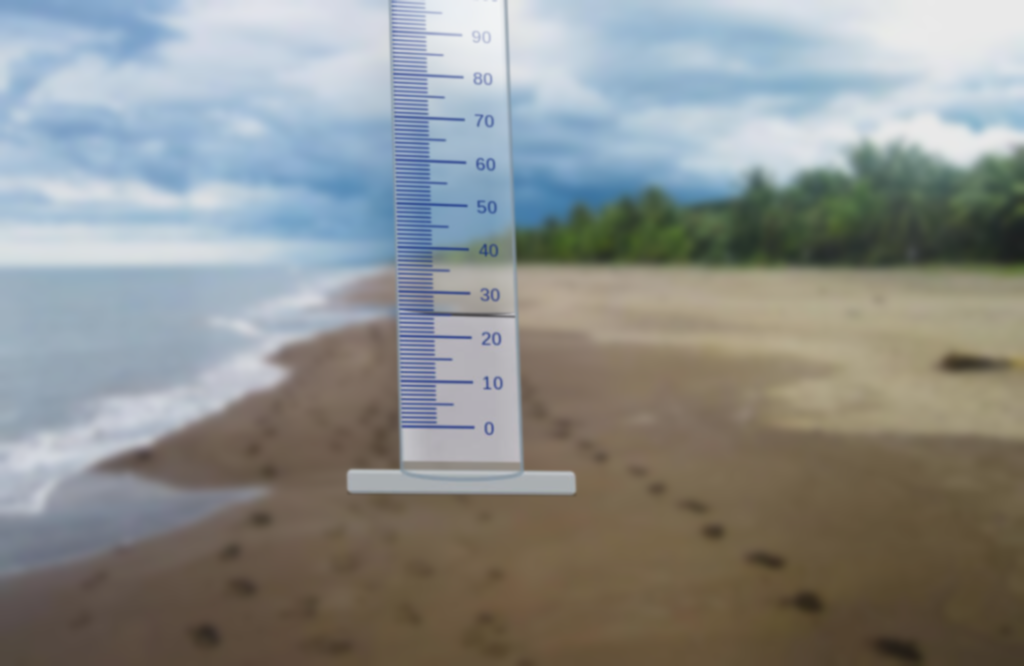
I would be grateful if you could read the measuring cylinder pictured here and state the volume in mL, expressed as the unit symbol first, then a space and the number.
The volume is mL 25
